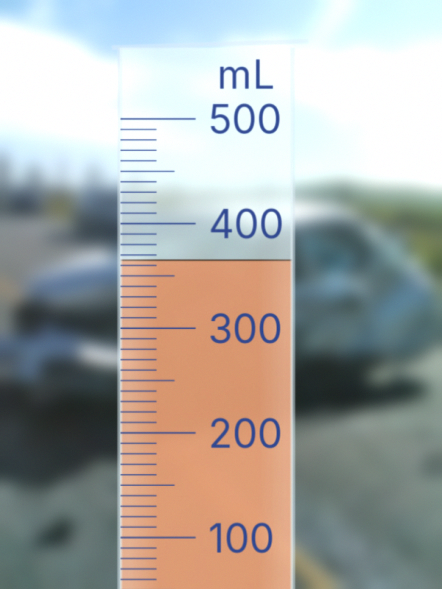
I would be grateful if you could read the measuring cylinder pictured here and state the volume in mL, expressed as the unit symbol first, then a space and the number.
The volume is mL 365
